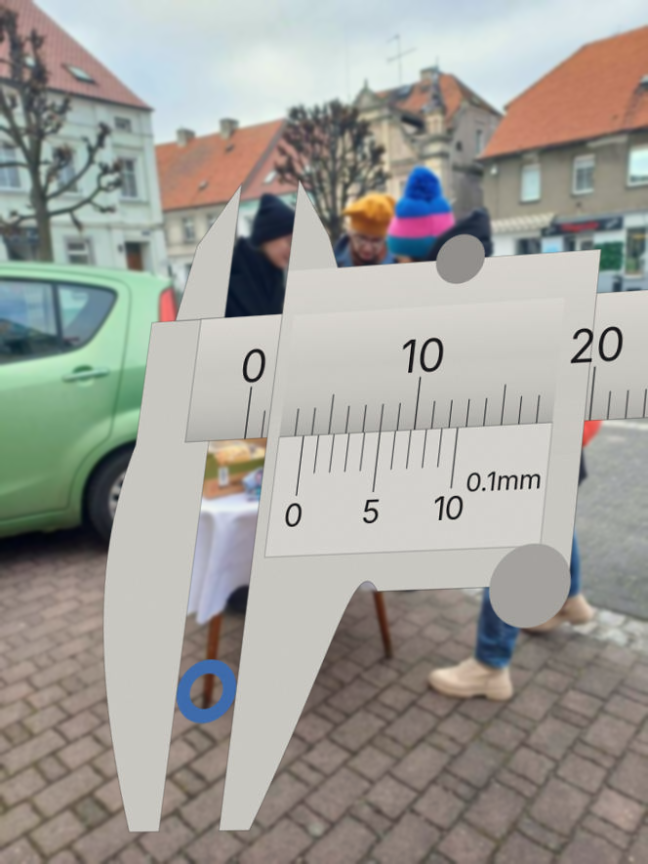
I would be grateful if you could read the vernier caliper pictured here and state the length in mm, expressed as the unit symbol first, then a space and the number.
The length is mm 3.5
